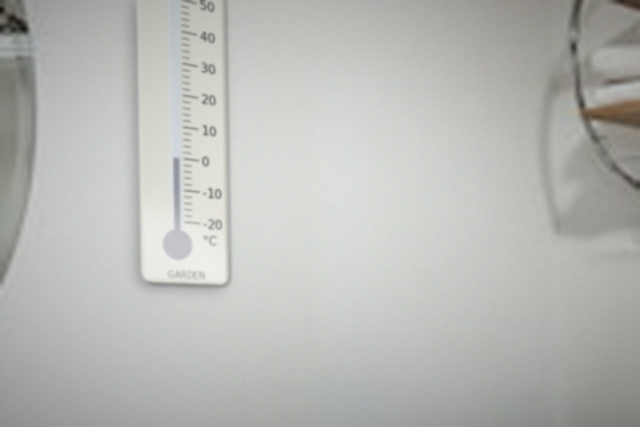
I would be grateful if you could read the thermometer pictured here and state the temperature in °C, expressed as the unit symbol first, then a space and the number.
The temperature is °C 0
